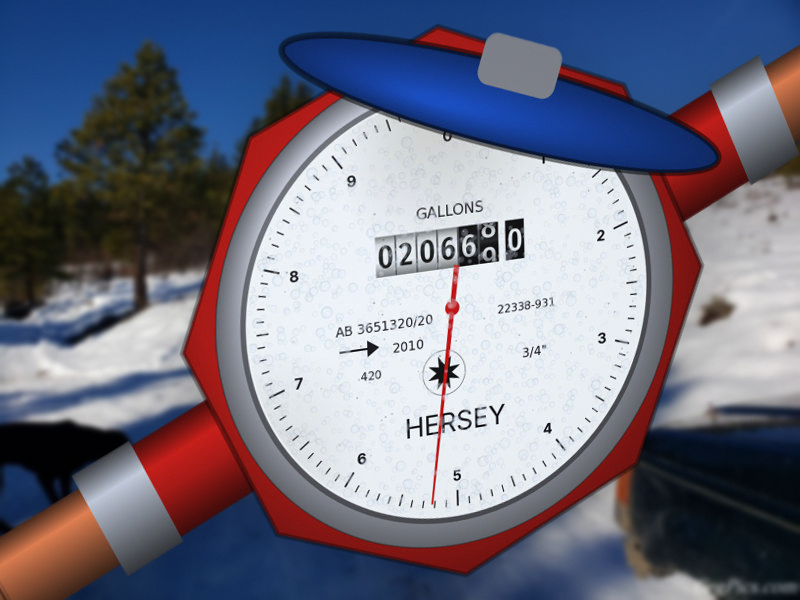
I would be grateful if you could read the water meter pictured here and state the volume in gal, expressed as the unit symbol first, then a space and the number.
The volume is gal 206685.2
